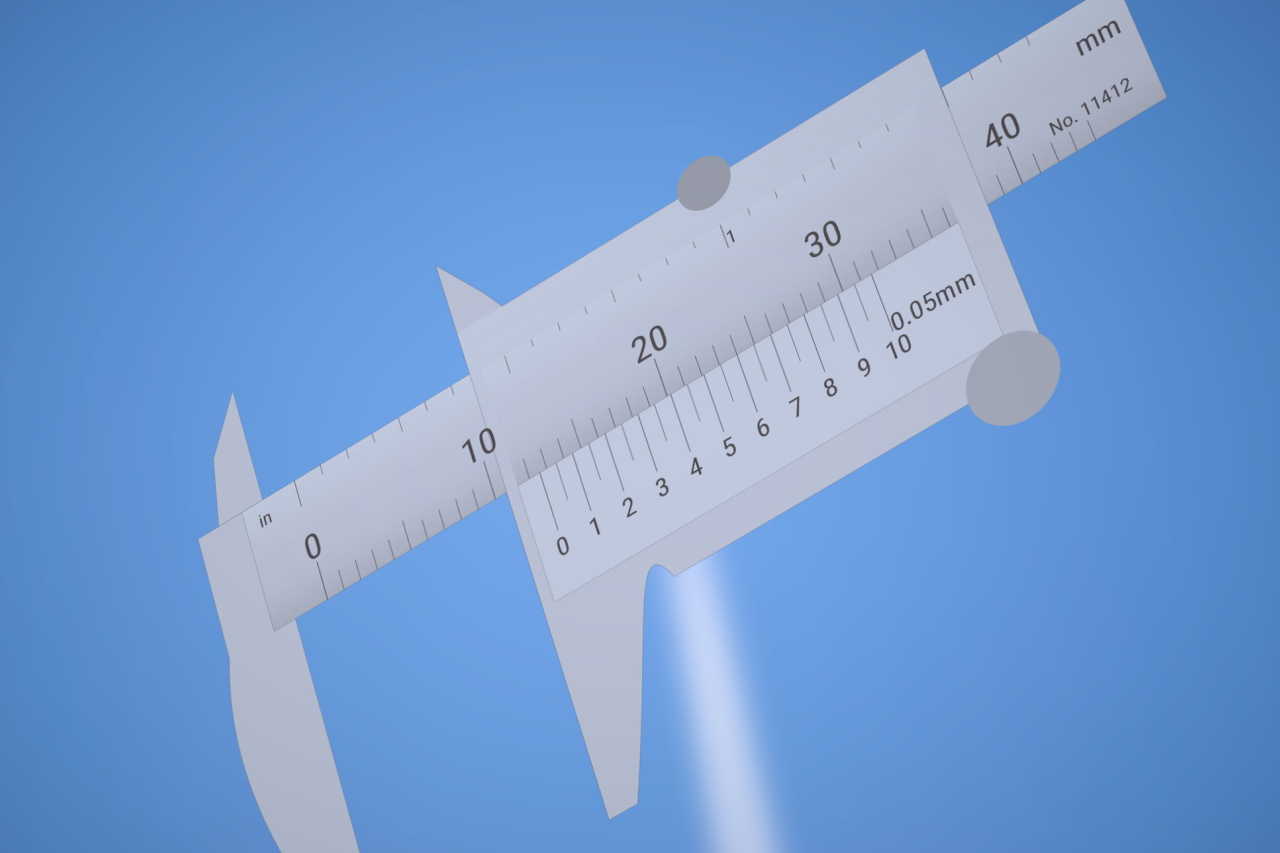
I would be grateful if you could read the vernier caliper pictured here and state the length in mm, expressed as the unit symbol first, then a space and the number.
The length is mm 12.6
